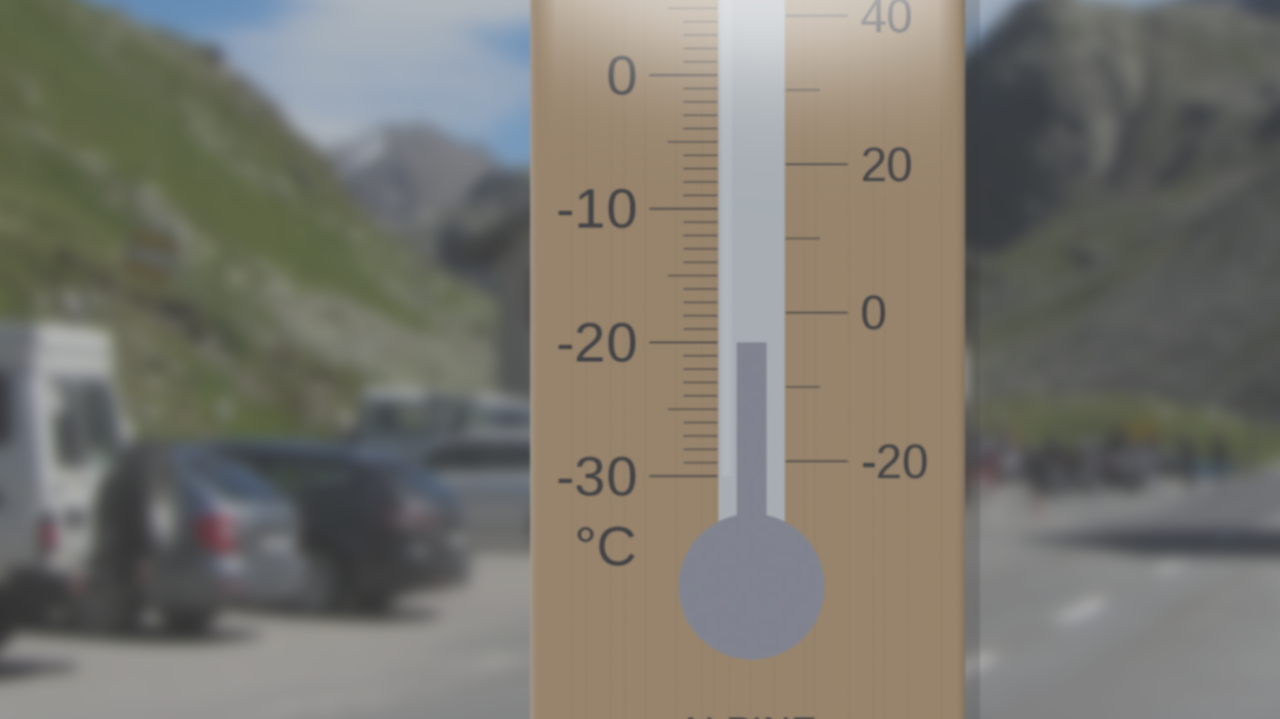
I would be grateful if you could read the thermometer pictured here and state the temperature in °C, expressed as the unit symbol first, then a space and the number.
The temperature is °C -20
